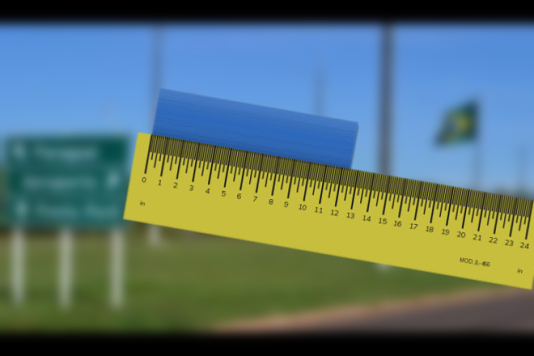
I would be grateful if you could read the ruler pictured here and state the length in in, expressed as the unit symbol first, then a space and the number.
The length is in 12.5
